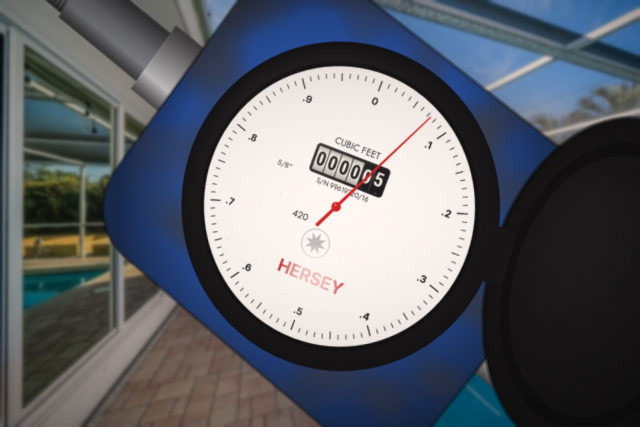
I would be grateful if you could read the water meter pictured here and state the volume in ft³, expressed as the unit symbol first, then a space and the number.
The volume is ft³ 5.07
